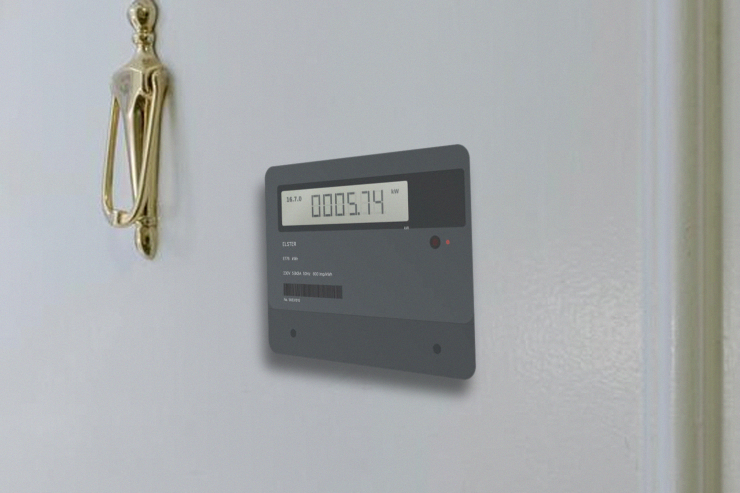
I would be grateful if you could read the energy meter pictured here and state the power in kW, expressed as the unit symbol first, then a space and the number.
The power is kW 5.74
